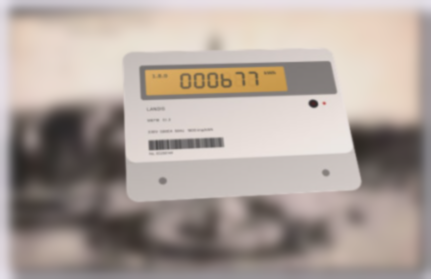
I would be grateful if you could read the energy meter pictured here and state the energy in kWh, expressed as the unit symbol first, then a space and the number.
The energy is kWh 677
